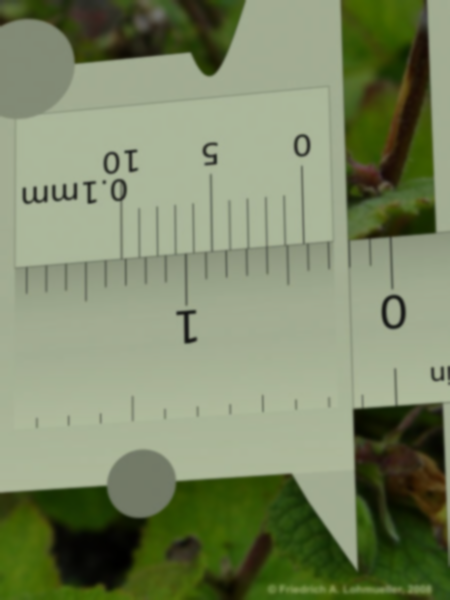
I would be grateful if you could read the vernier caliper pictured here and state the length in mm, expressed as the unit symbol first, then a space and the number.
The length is mm 4.2
